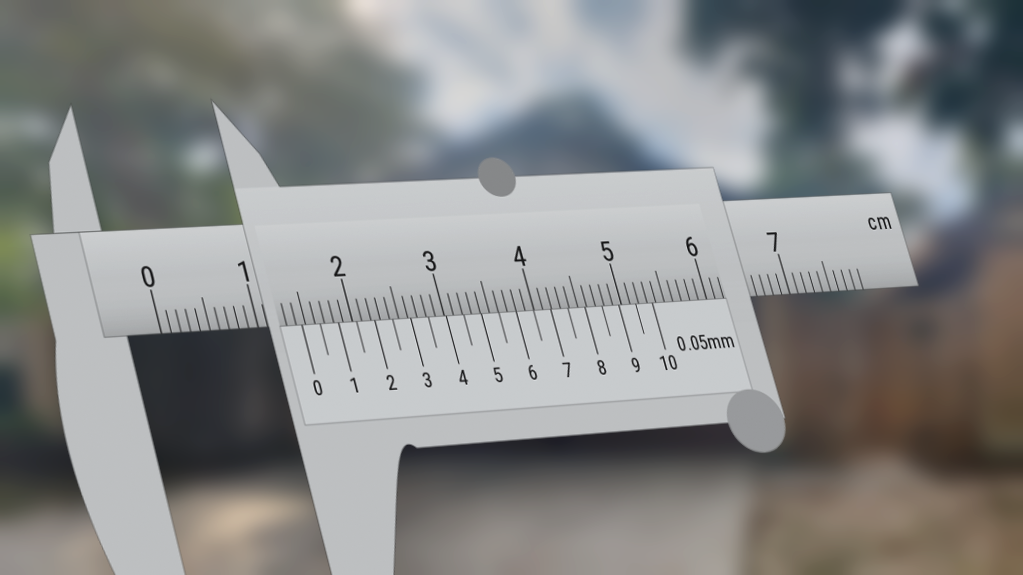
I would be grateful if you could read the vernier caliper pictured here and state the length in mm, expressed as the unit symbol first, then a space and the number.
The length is mm 14.6
